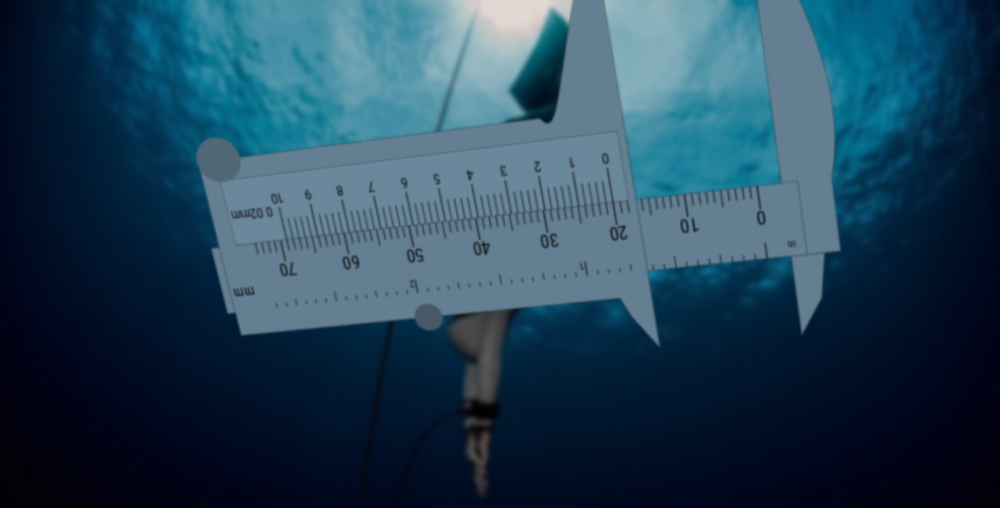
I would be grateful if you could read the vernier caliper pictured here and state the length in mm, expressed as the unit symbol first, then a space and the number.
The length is mm 20.0
